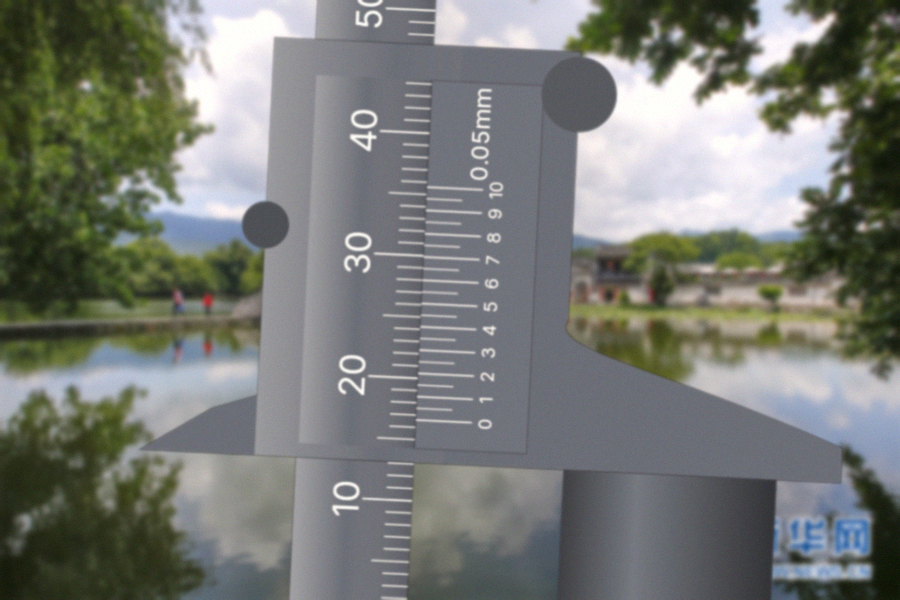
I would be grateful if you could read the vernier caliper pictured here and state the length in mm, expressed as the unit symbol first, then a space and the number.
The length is mm 16.6
